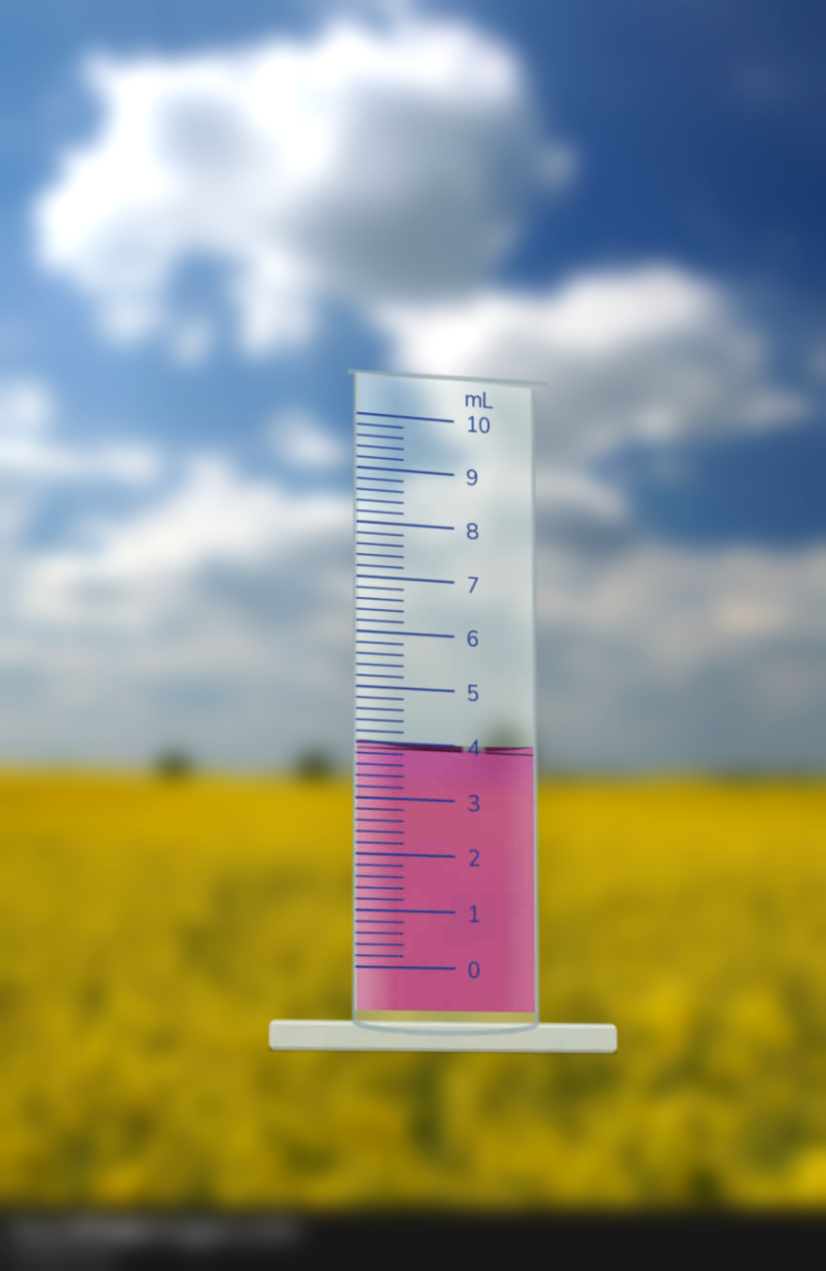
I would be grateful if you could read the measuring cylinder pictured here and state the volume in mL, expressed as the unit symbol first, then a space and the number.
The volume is mL 3.9
